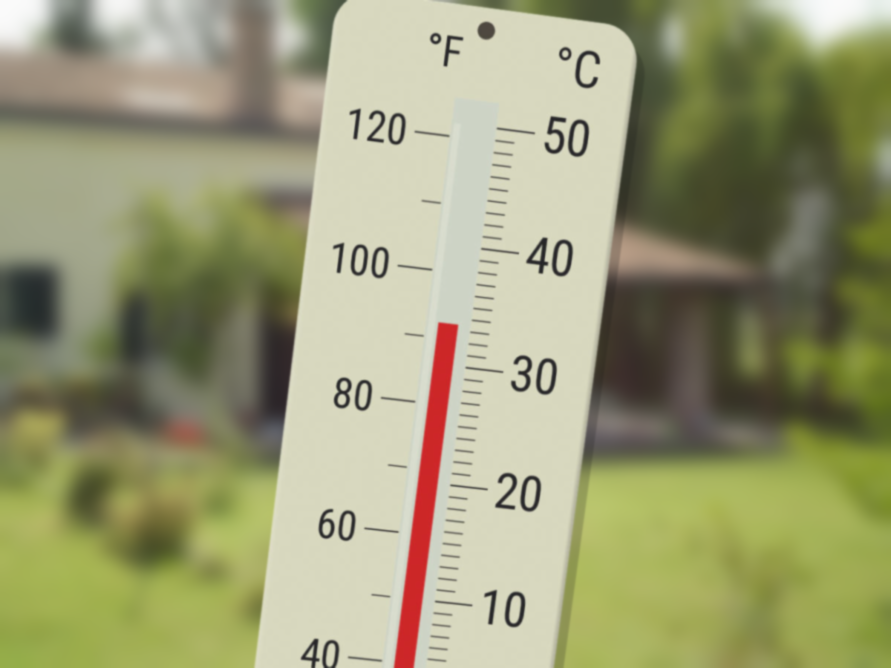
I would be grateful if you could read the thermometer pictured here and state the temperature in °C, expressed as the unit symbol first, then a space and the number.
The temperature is °C 33.5
